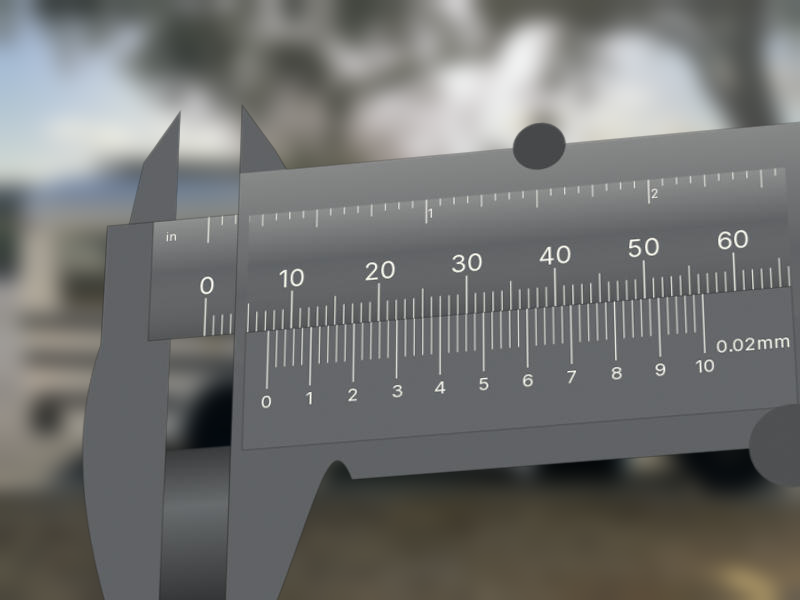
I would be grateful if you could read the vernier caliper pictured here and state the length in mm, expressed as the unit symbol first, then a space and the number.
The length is mm 7.4
